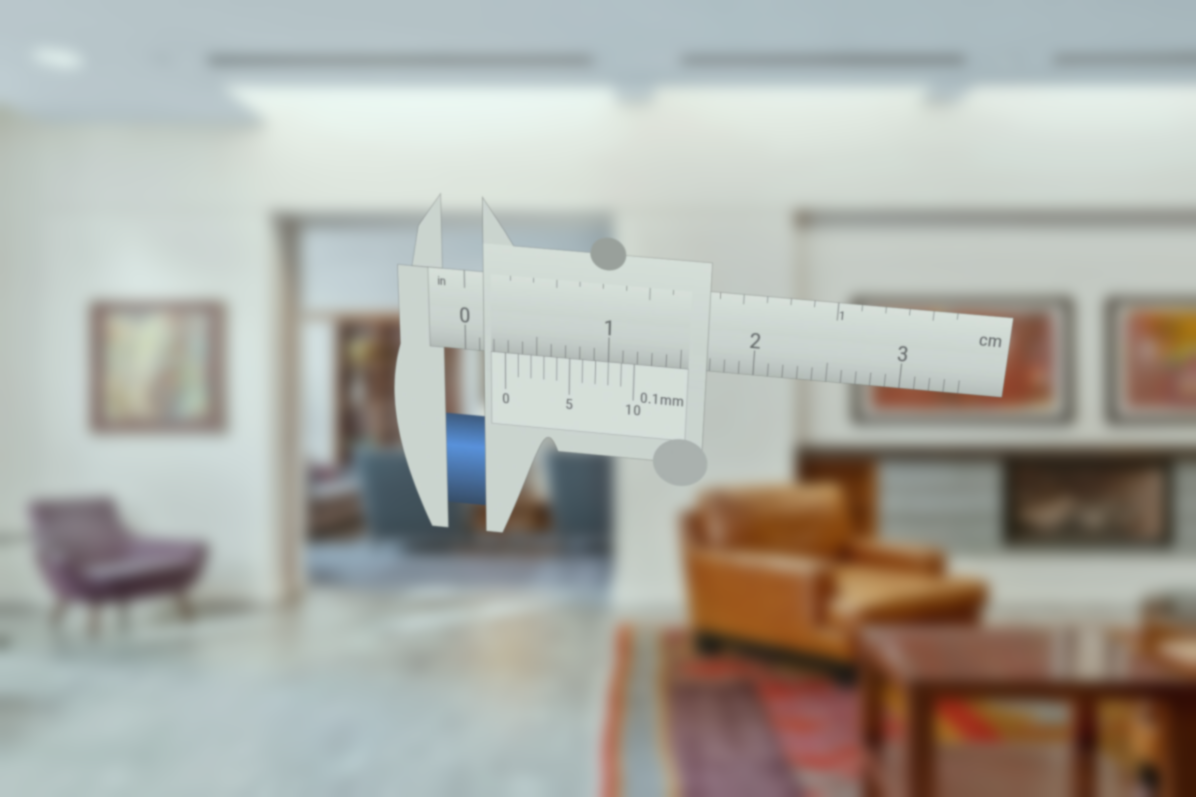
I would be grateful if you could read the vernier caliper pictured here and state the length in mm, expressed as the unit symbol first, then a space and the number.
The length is mm 2.8
